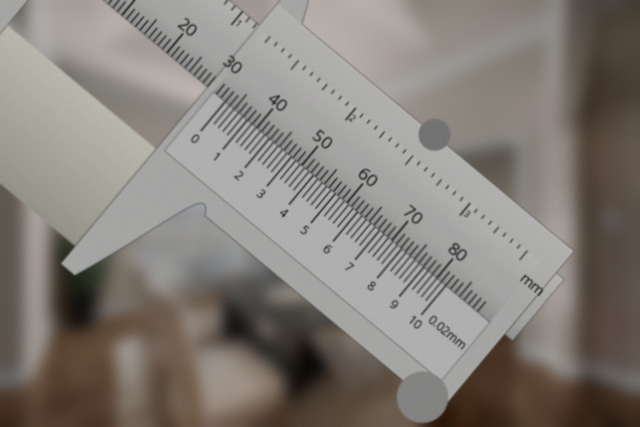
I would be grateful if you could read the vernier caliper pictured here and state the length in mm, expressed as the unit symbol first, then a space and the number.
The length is mm 33.0
